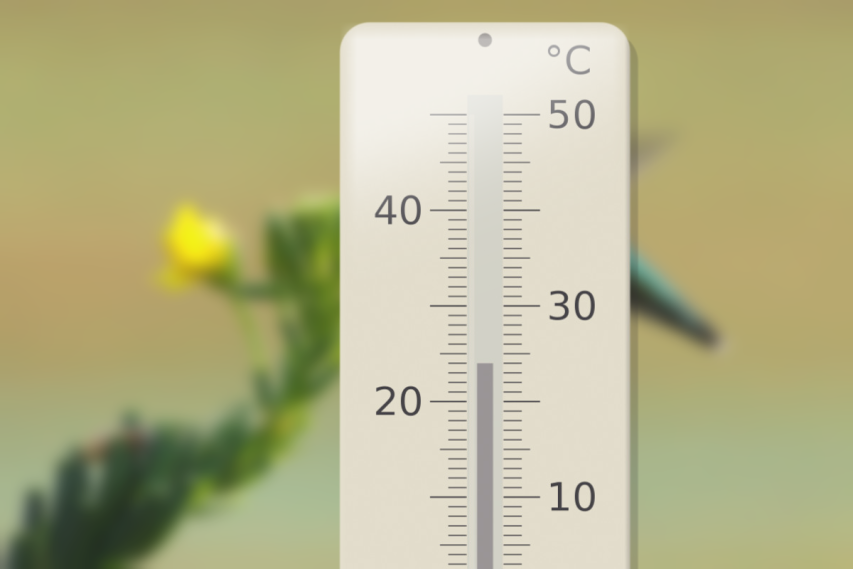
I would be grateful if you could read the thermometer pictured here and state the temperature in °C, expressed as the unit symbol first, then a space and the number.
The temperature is °C 24
